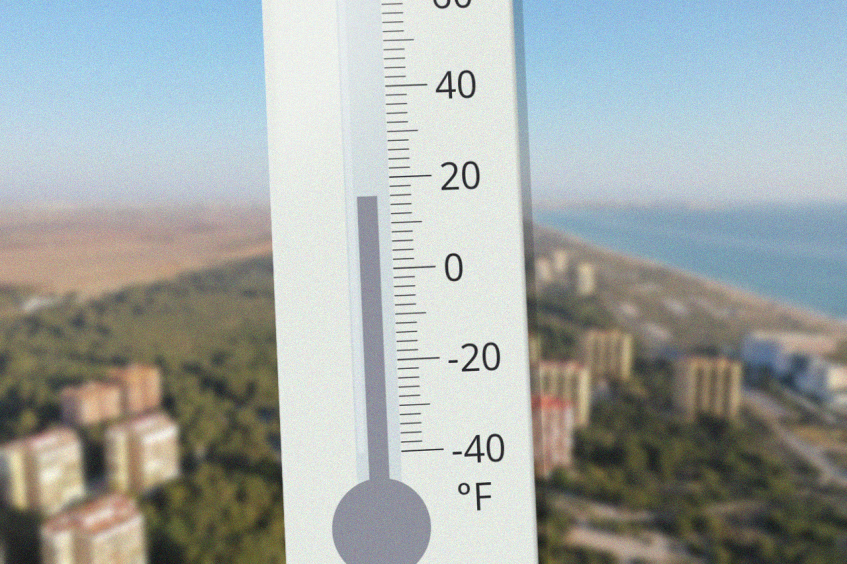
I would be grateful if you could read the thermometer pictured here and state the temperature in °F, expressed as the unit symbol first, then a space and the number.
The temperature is °F 16
